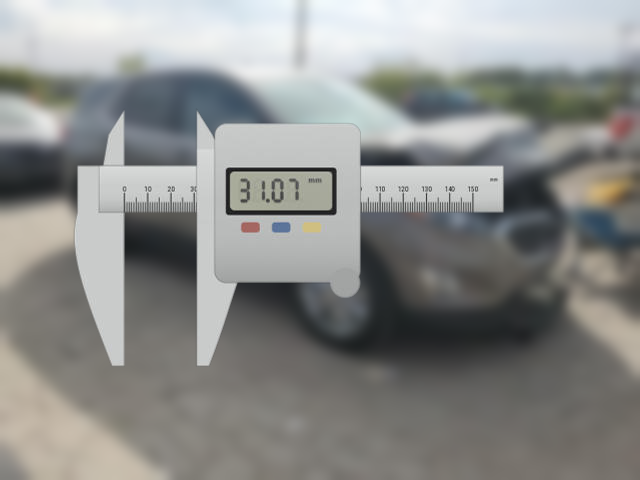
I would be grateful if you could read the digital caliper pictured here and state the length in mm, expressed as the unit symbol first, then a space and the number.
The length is mm 31.07
